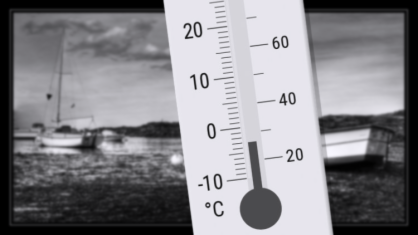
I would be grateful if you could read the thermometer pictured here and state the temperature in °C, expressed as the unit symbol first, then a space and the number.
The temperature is °C -3
